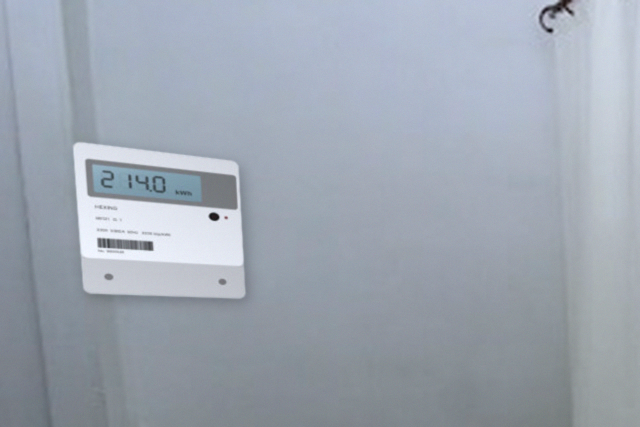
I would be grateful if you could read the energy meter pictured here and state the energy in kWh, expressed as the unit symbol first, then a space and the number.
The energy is kWh 214.0
